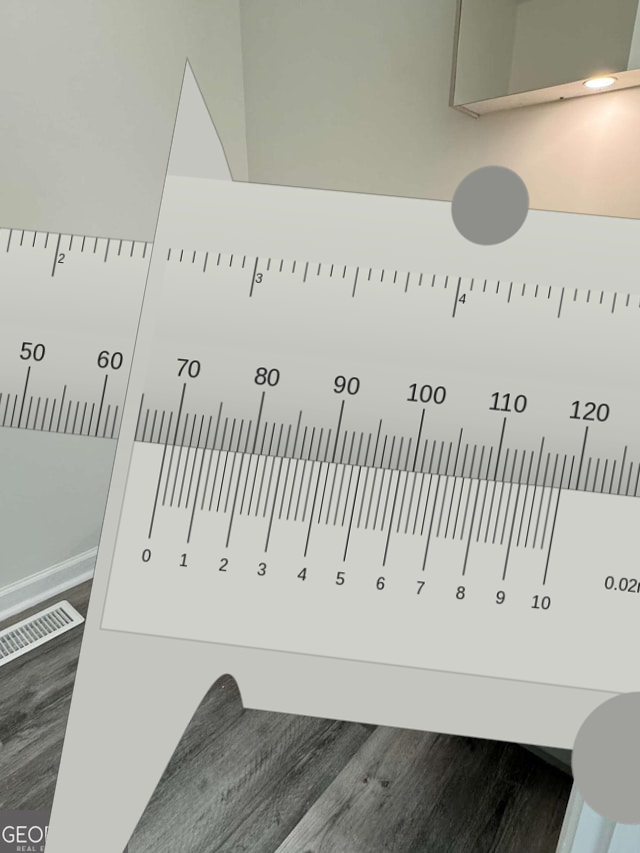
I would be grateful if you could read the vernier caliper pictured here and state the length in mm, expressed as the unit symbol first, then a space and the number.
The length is mm 69.0
